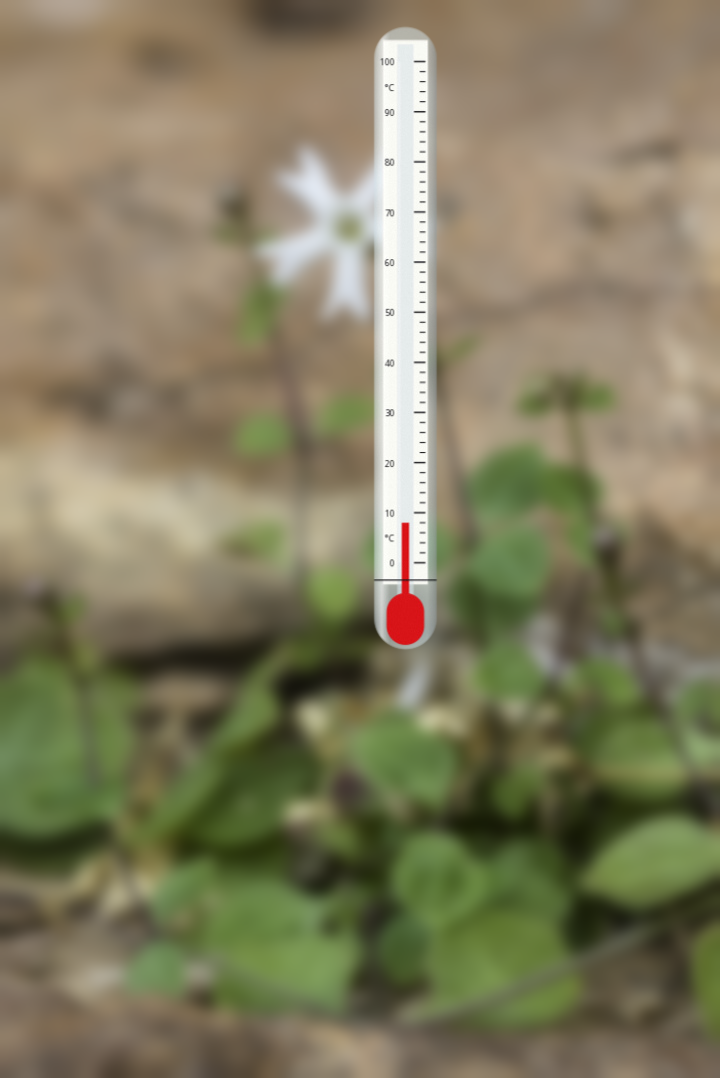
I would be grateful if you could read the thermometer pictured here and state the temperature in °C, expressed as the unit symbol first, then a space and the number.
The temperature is °C 8
